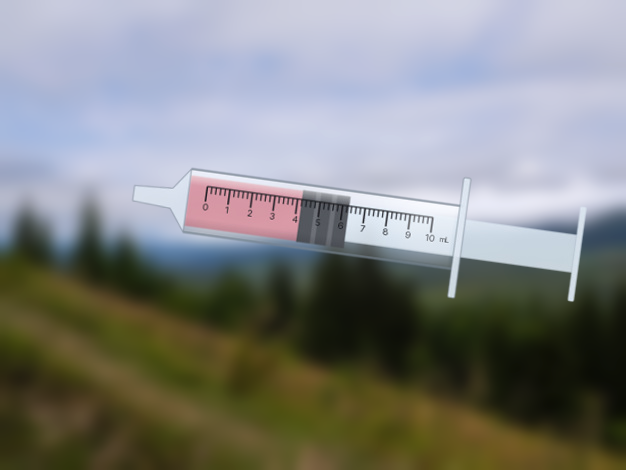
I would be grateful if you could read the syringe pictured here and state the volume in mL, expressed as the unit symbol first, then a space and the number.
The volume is mL 4.2
